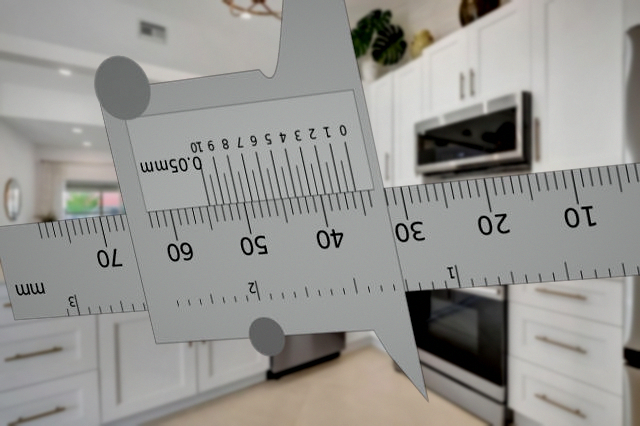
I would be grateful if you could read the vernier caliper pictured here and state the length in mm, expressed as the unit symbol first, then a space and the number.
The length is mm 35.6
